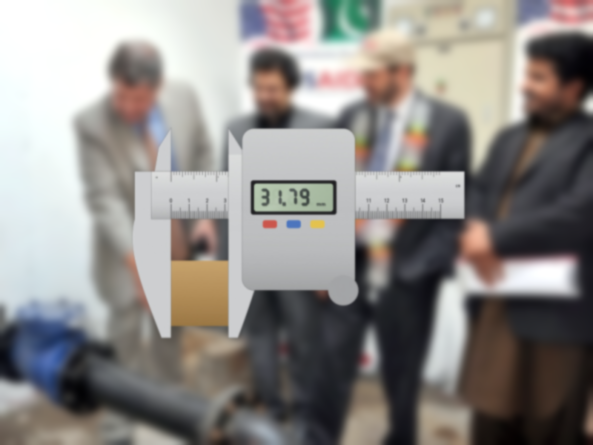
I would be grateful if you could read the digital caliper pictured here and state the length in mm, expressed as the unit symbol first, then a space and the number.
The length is mm 31.79
